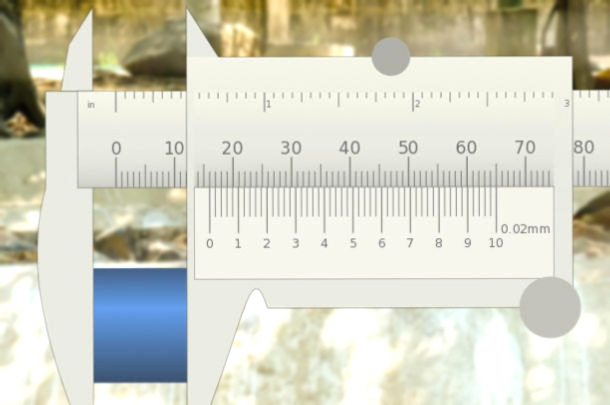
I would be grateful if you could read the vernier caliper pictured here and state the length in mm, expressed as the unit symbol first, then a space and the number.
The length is mm 16.0
